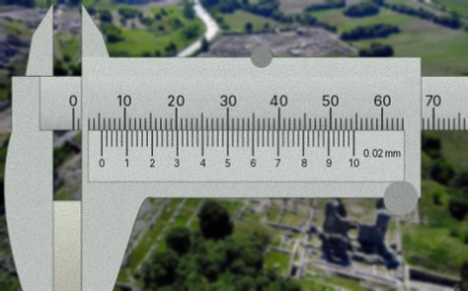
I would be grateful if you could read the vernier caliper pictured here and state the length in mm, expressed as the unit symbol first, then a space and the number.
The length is mm 5.5
